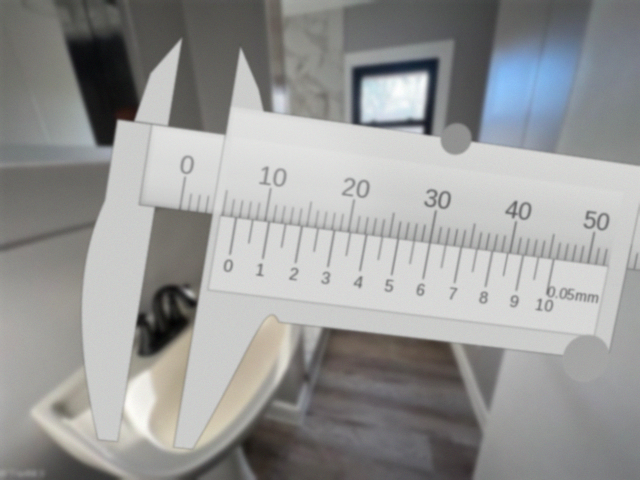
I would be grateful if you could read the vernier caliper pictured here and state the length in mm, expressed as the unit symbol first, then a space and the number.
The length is mm 6.6
